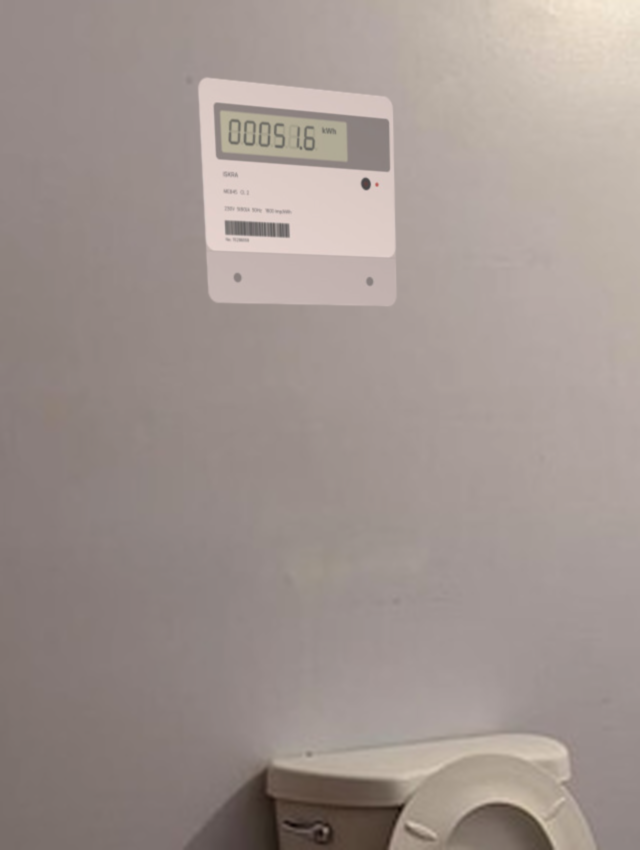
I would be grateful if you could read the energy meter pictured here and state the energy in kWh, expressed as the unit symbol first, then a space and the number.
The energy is kWh 51.6
